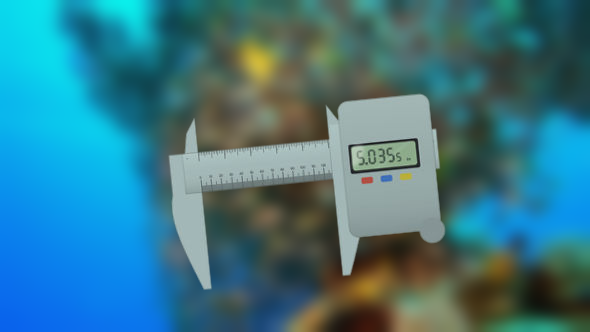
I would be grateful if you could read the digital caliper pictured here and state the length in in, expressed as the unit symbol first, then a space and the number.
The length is in 5.0355
